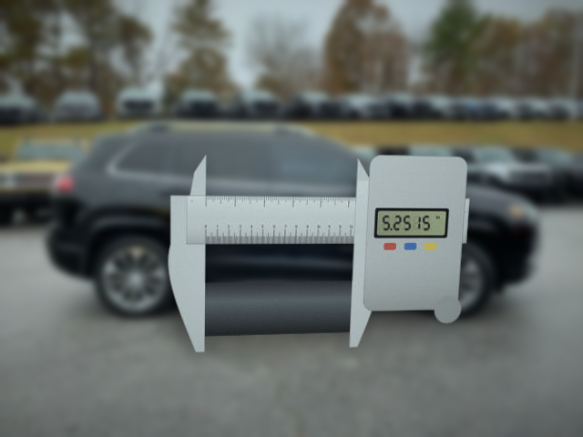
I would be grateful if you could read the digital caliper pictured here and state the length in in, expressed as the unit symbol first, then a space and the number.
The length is in 5.2515
